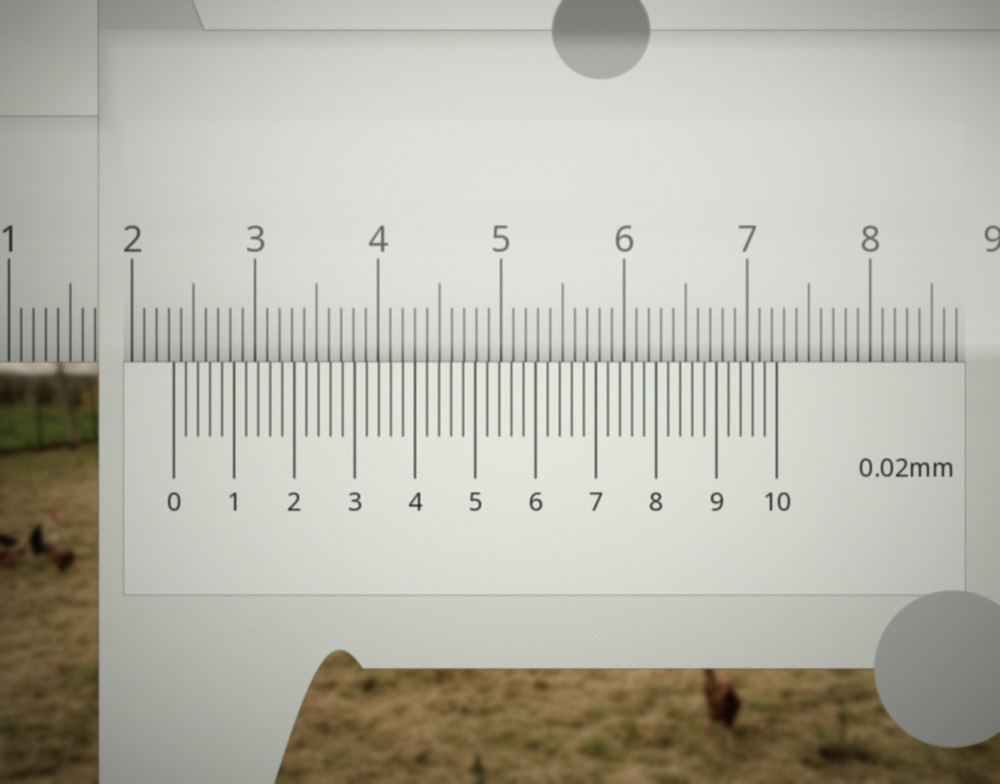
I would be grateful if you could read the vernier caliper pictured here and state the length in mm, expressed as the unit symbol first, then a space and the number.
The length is mm 23.4
